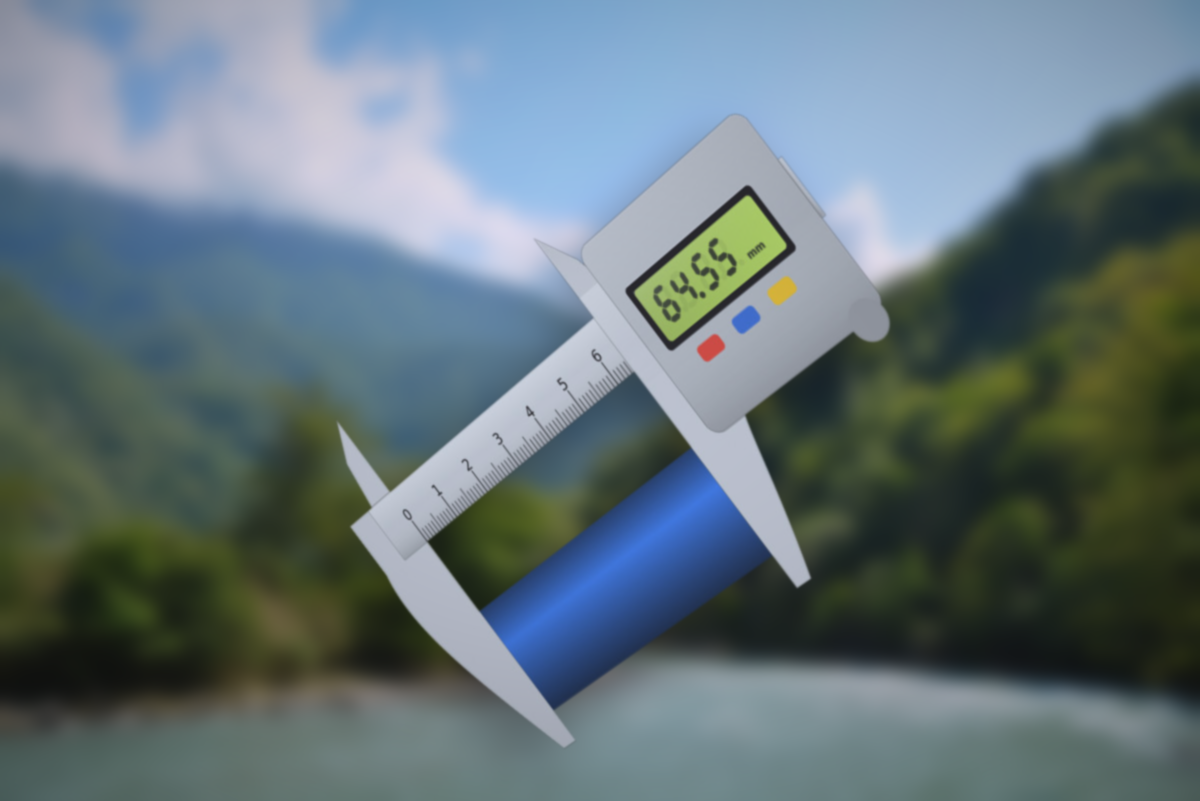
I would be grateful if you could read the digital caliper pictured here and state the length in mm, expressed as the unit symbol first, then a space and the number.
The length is mm 64.55
